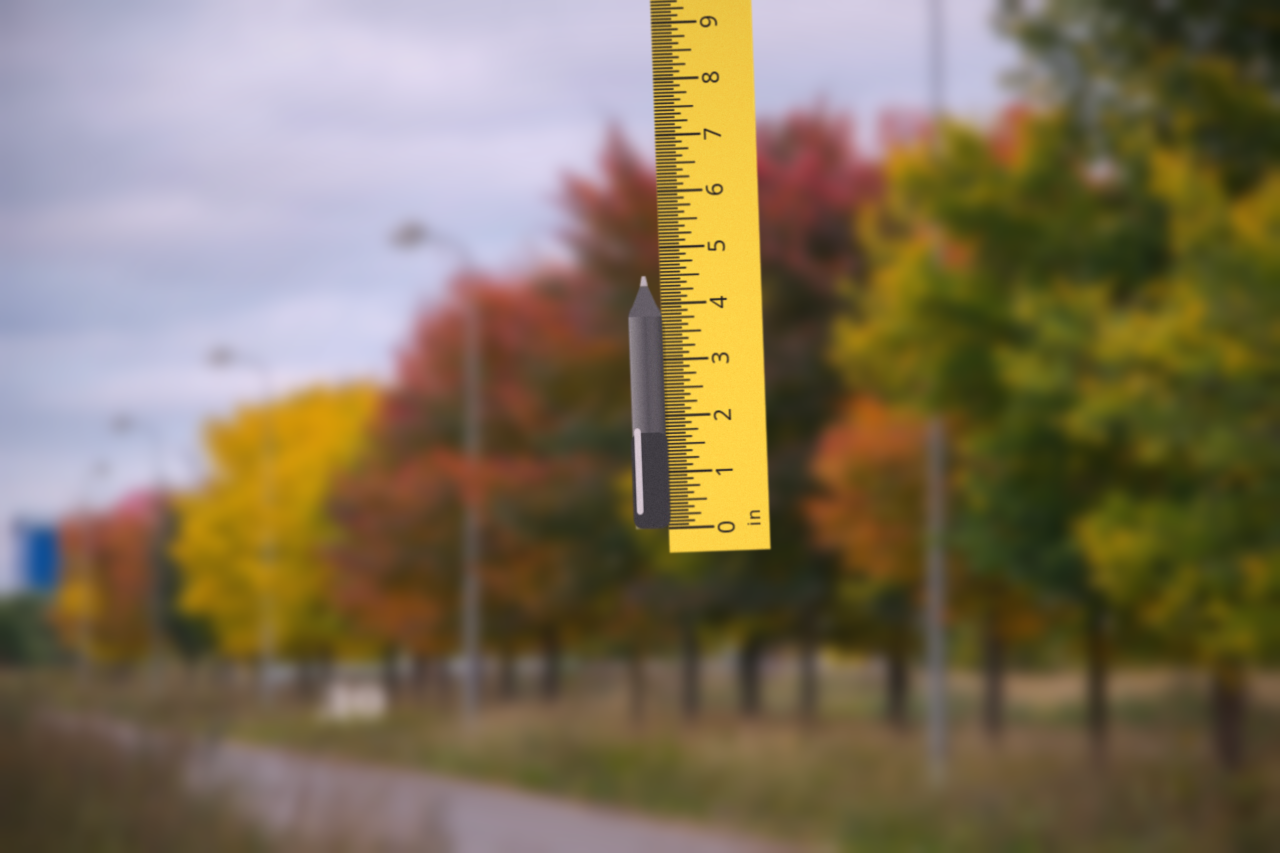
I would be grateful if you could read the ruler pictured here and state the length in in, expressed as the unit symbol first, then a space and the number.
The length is in 4.5
